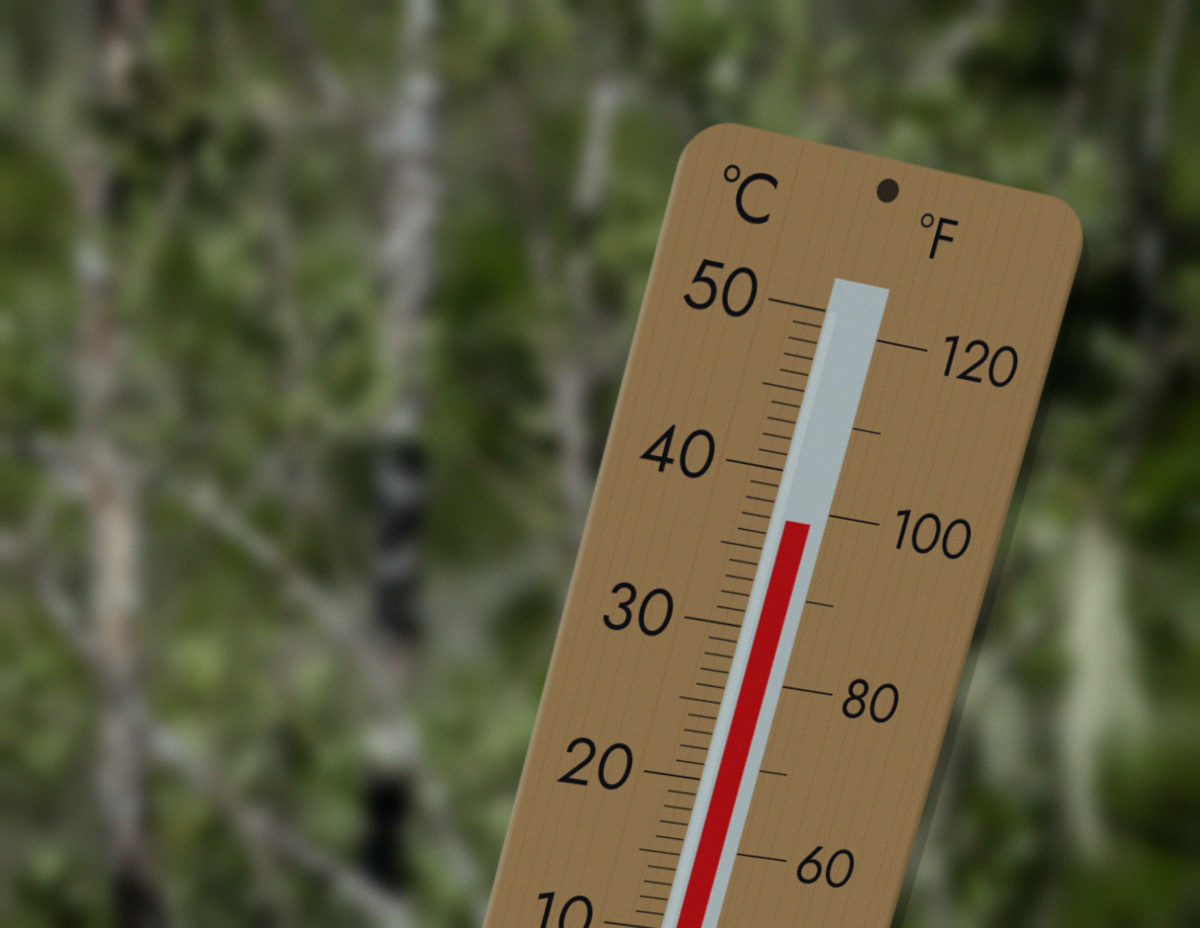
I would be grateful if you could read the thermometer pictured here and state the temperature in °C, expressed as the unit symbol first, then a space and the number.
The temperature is °C 37
